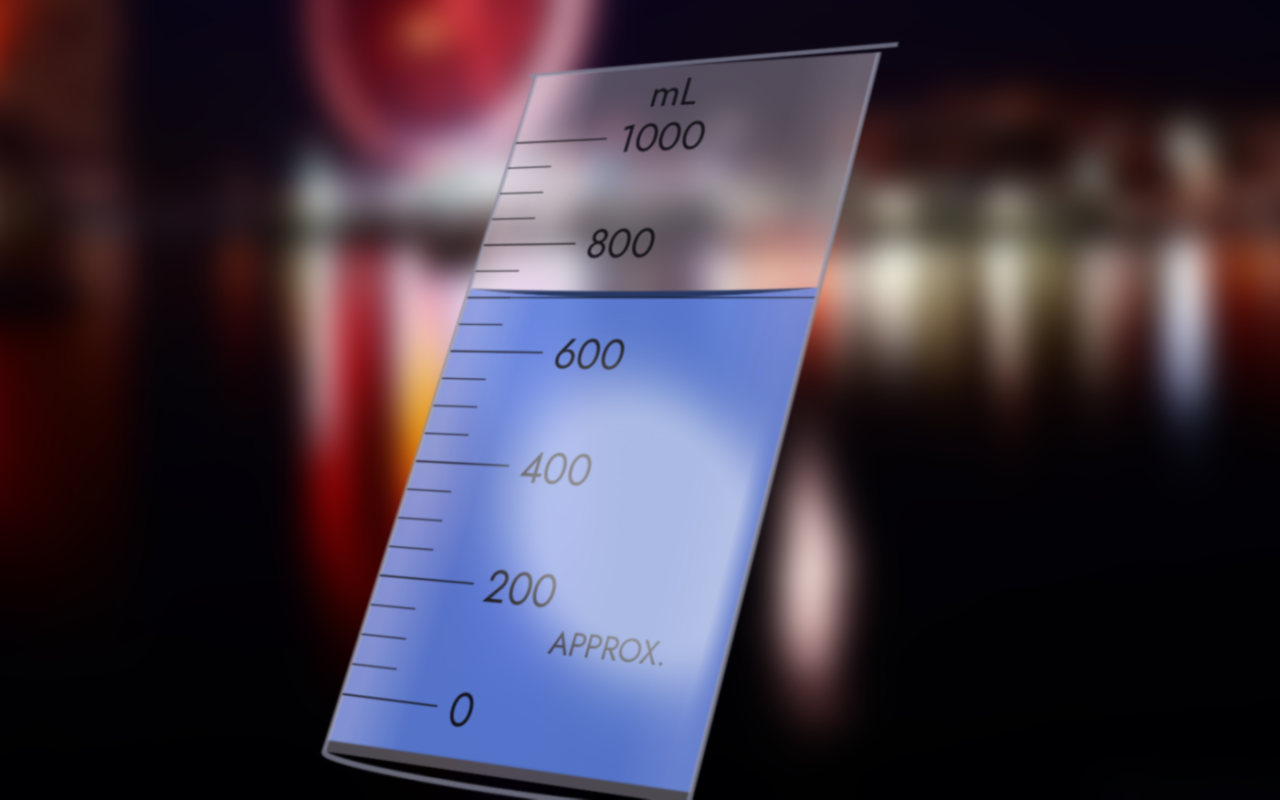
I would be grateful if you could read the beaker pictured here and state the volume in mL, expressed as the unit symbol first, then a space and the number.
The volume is mL 700
